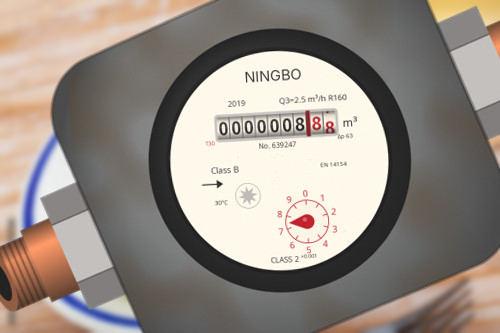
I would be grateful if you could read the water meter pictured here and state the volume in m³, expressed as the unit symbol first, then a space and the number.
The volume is m³ 8.877
